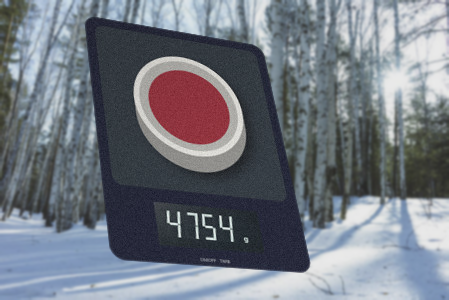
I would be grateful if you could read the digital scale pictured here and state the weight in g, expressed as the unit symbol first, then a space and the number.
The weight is g 4754
